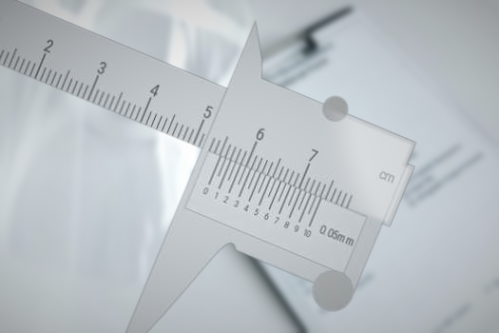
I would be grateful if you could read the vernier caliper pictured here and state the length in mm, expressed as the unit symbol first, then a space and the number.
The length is mm 55.2
